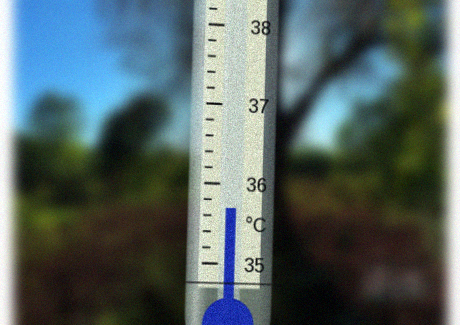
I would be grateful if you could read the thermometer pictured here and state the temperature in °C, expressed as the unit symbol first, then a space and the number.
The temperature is °C 35.7
